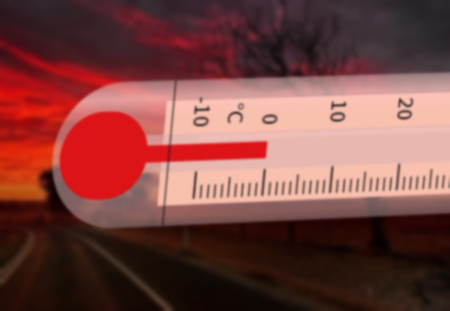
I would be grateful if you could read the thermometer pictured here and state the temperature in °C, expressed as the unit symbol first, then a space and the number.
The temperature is °C 0
